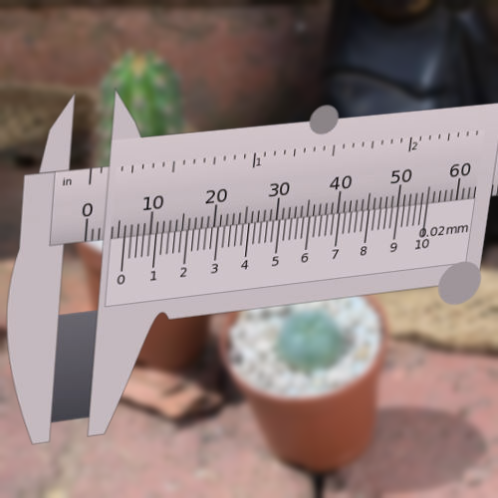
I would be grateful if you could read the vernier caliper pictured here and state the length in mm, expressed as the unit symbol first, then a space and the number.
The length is mm 6.0
